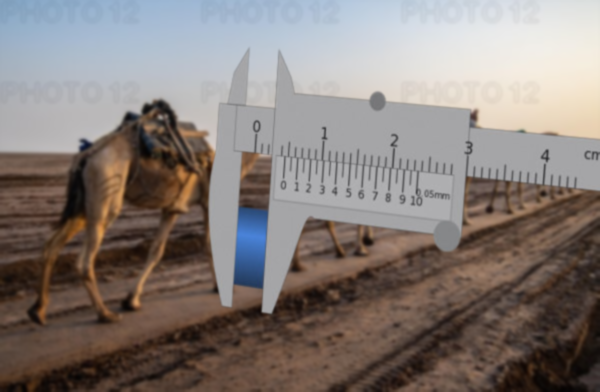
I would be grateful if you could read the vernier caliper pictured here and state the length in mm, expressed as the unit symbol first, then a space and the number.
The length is mm 4.5
